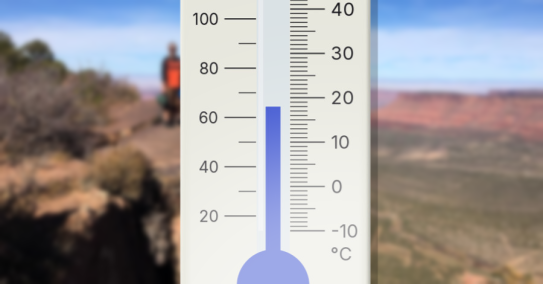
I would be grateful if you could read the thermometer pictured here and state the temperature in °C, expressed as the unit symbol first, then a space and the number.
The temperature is °C 18
